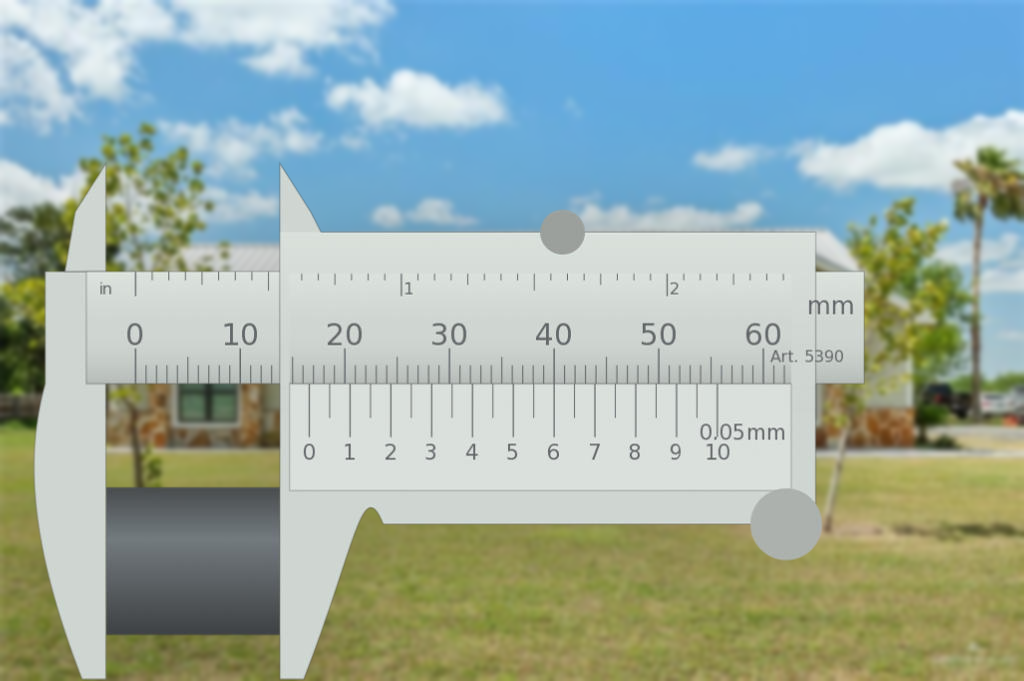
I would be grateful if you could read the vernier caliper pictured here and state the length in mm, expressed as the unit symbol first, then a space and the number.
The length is mm 16.6
